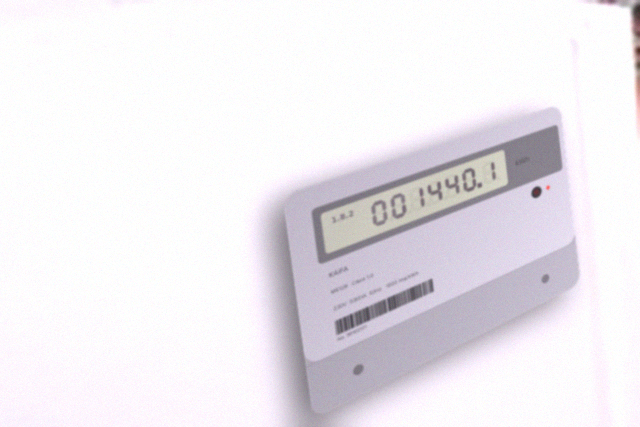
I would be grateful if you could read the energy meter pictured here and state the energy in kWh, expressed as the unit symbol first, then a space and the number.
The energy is kWh 1440.1
